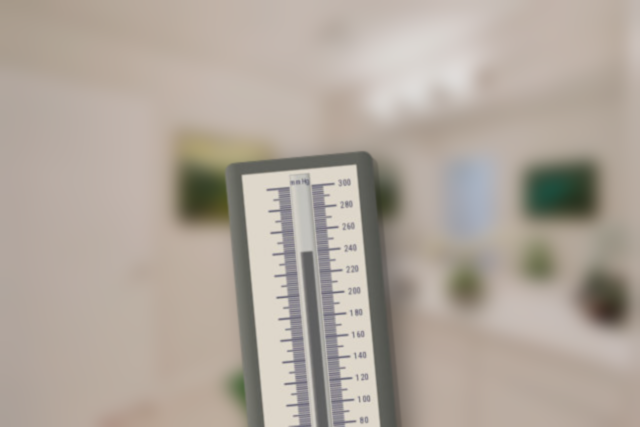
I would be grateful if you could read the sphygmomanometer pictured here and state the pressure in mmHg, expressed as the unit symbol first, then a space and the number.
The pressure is mmHg 240
